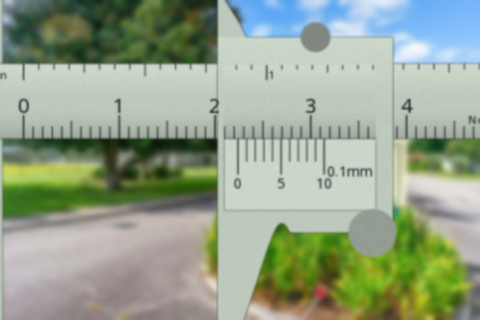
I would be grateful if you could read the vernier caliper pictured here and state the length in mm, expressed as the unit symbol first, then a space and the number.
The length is mm 22.4
